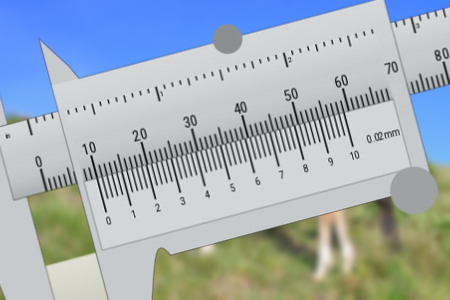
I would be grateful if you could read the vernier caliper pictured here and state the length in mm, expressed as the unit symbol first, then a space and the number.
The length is mm 10.0
